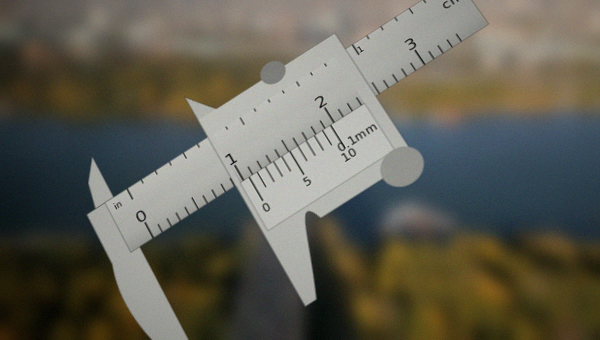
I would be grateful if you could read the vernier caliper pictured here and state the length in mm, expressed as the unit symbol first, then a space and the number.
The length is mm 10.6
